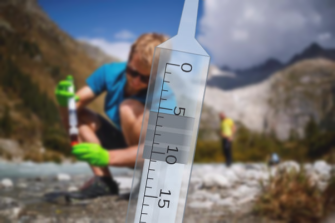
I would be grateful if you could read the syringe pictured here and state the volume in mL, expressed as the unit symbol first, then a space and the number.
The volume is mL 5.5
